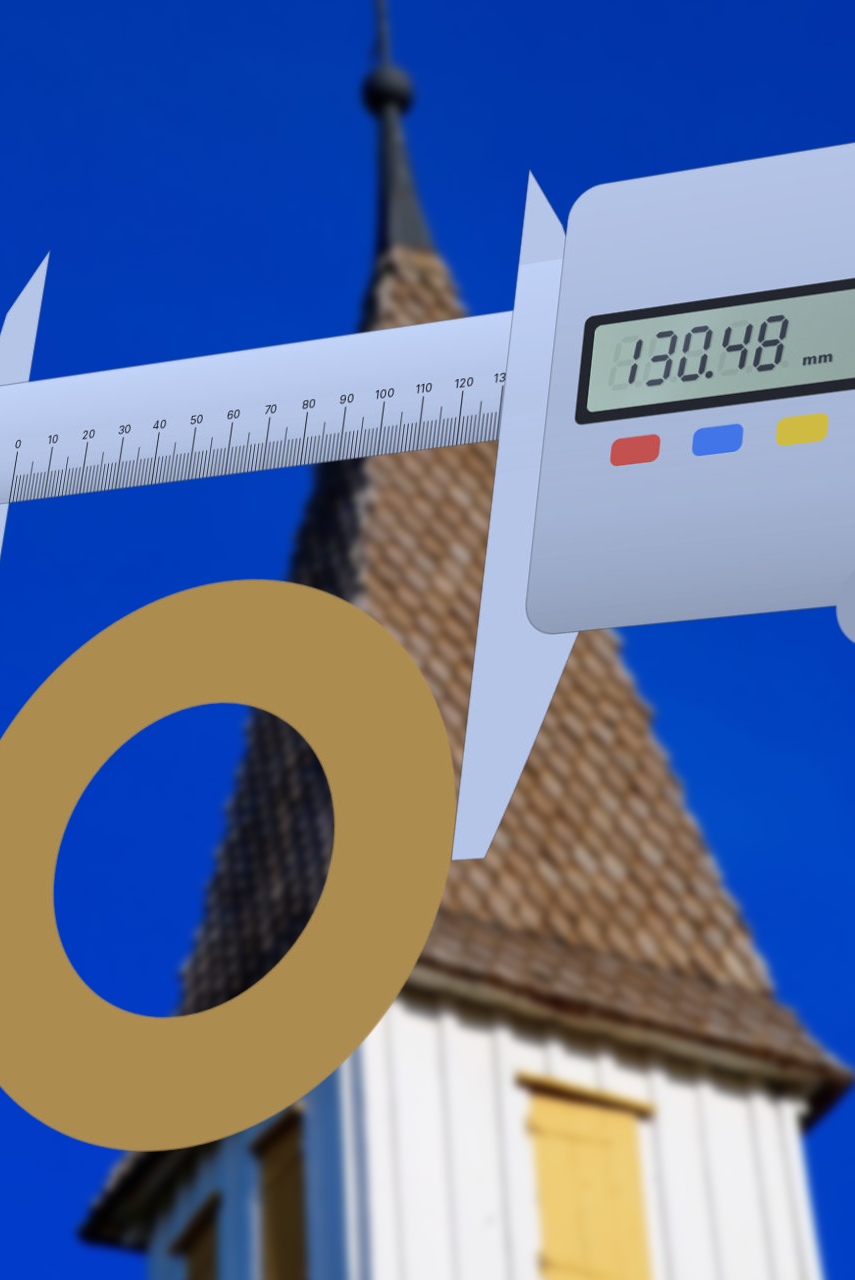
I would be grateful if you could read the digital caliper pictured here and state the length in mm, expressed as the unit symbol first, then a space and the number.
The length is mm 130.48
